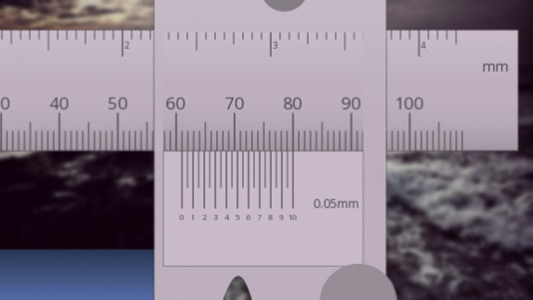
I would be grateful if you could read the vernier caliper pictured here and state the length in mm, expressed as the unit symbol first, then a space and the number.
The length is mm 61.0
